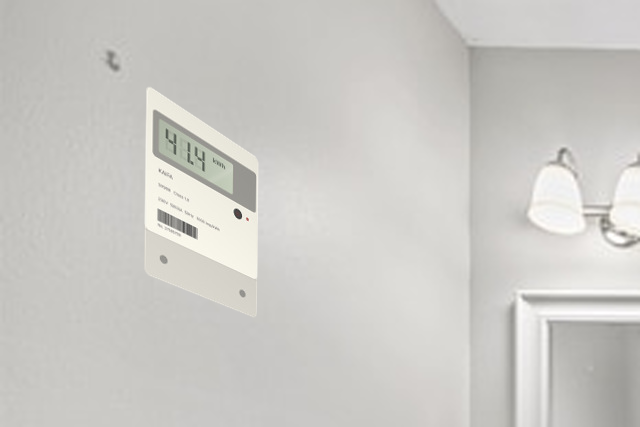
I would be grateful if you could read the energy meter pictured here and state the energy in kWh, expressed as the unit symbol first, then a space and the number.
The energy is kWh 41.4
